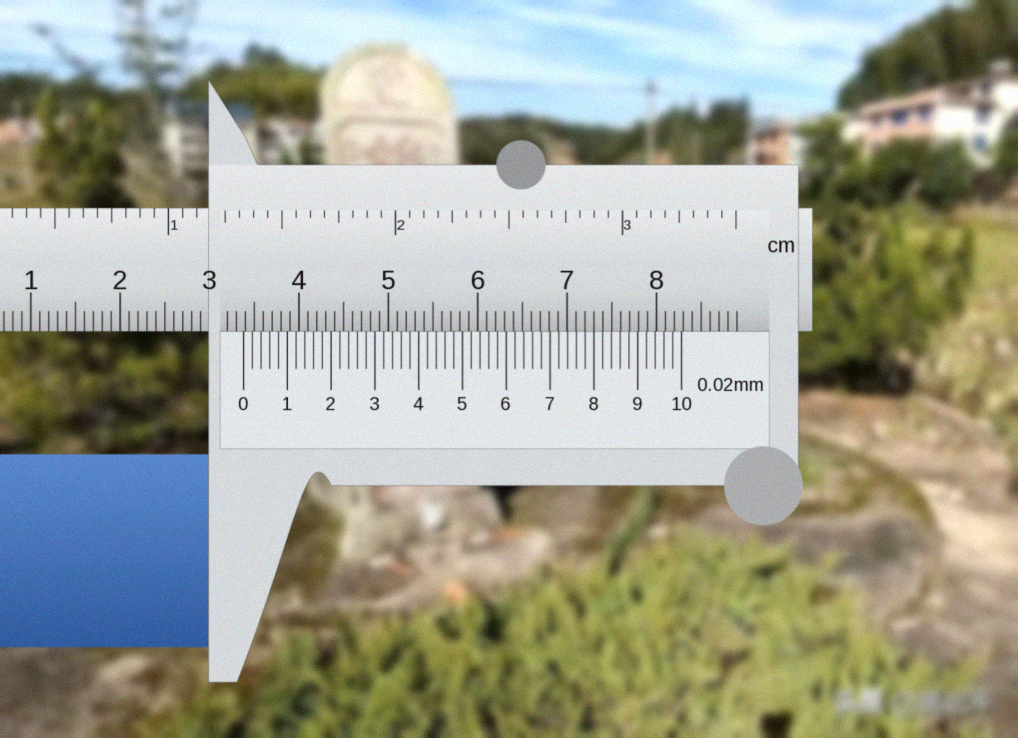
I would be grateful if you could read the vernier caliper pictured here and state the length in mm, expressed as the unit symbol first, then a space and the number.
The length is mm 33.8
